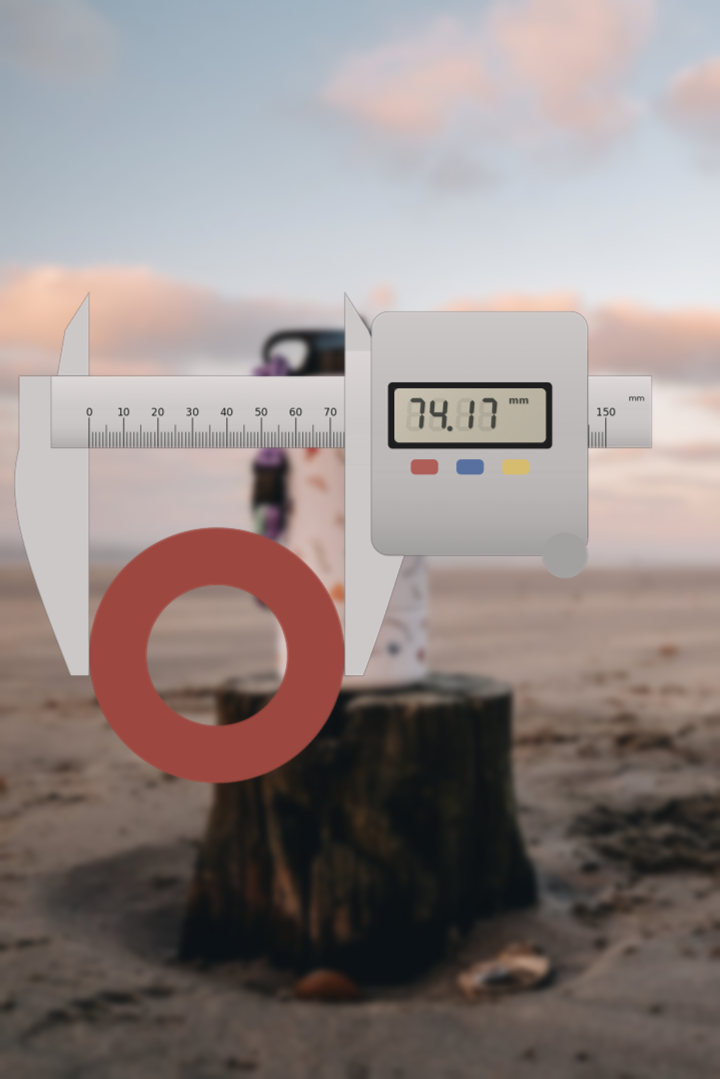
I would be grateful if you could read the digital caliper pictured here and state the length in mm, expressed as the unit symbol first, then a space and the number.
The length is mm 74.17
